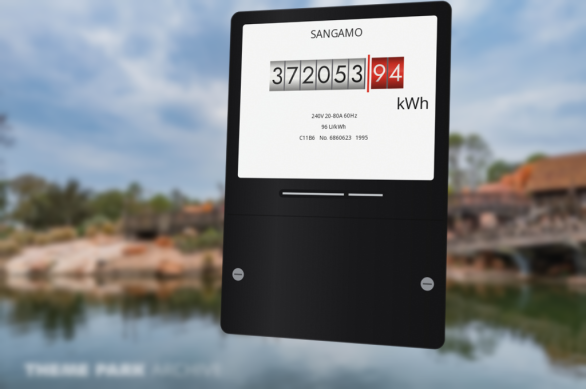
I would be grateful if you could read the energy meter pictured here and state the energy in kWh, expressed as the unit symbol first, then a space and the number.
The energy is kWh 372053.94
